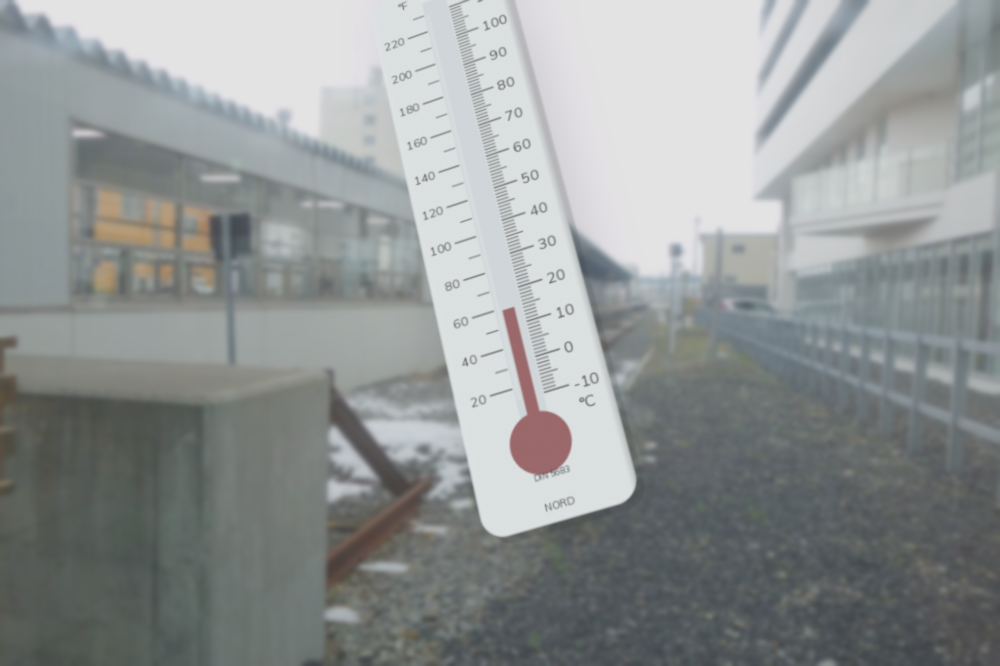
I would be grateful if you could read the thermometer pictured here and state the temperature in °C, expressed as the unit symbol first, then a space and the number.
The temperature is °C 15
